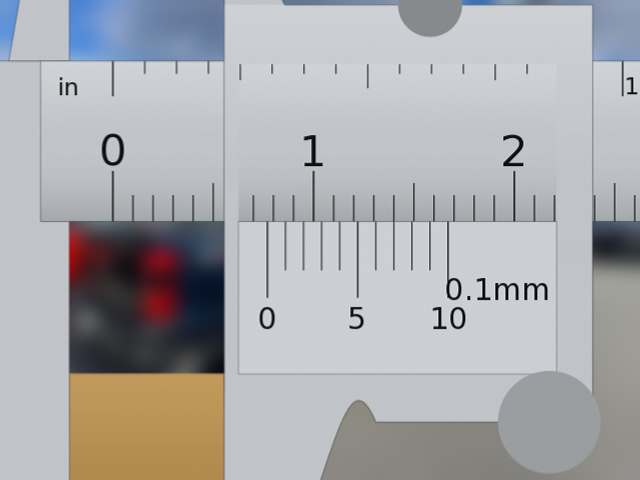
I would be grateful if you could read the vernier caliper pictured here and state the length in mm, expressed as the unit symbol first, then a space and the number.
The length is mm 7.7
